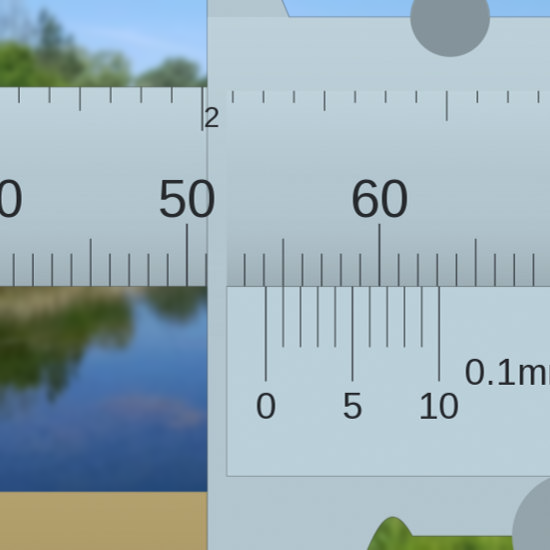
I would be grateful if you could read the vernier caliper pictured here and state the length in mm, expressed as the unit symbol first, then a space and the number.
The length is mm 54.1
